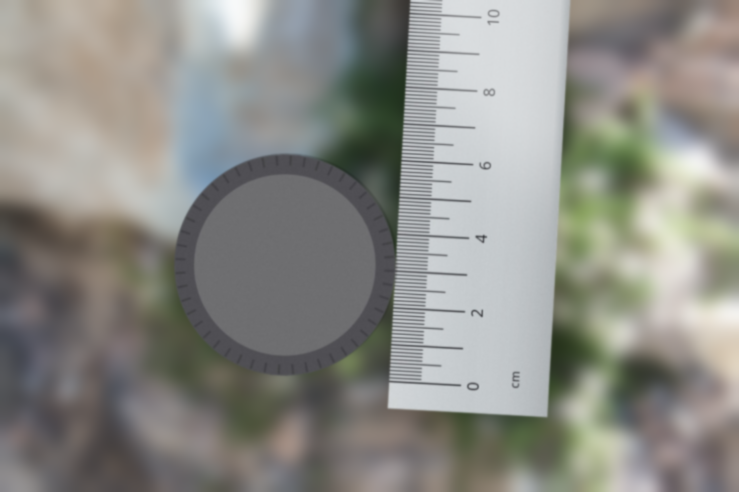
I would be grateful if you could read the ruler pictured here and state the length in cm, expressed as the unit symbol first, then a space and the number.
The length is cm 6
